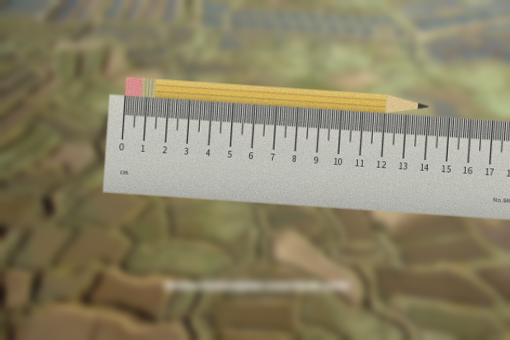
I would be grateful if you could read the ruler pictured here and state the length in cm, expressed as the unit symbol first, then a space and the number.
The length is cm 14
